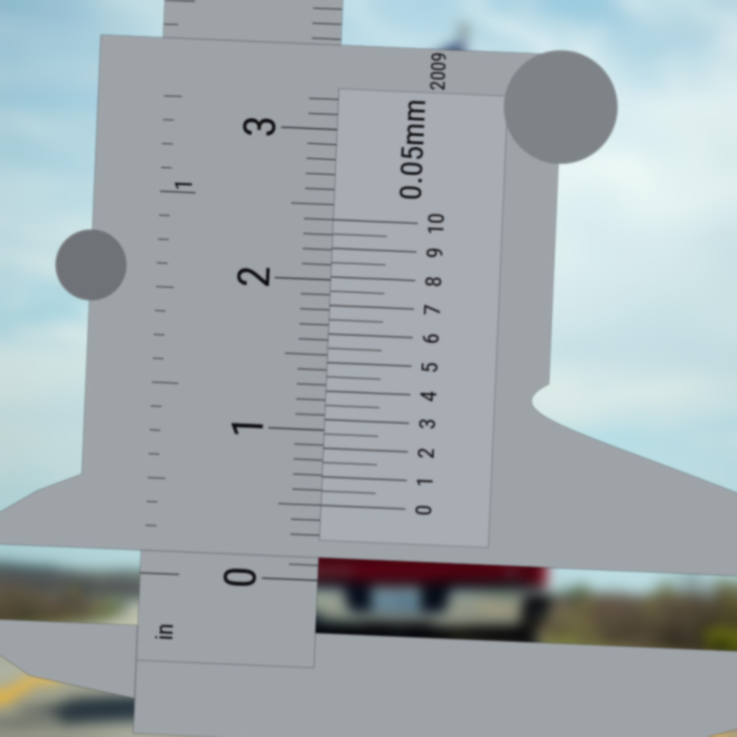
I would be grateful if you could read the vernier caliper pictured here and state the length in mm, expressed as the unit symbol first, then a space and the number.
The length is mm 5.0
